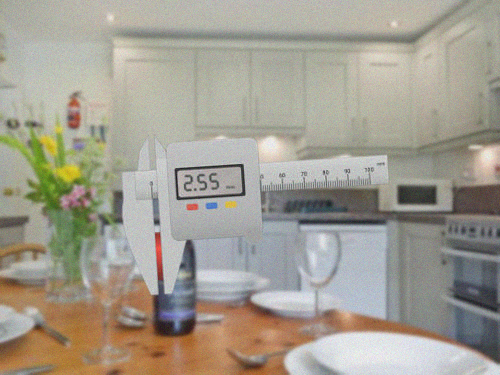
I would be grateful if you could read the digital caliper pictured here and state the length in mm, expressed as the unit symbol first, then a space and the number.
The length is mm 2.55
